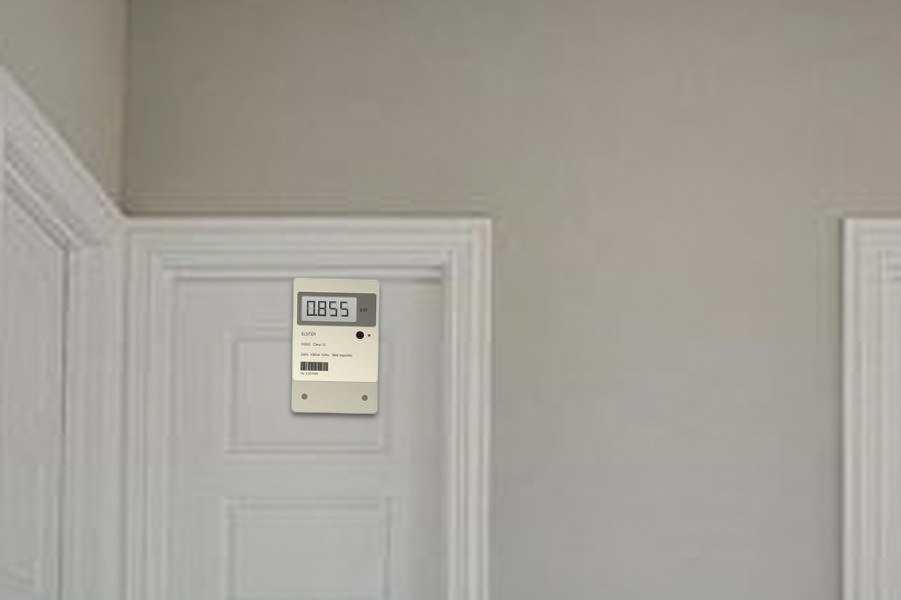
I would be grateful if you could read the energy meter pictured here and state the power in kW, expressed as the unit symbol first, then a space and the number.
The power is kW 0.855
